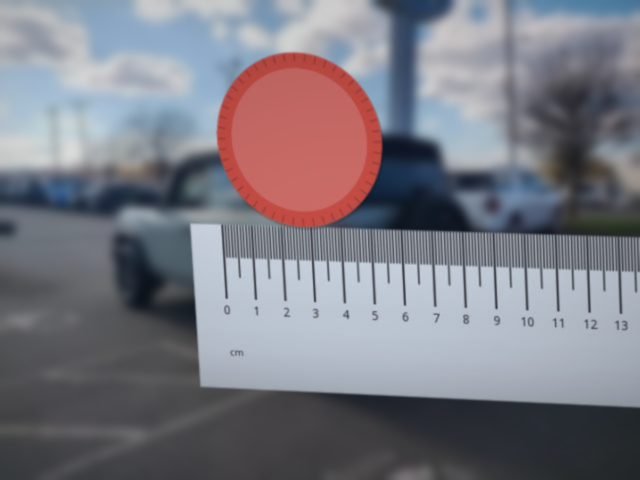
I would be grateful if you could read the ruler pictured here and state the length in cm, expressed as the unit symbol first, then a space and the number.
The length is cm 5.5
